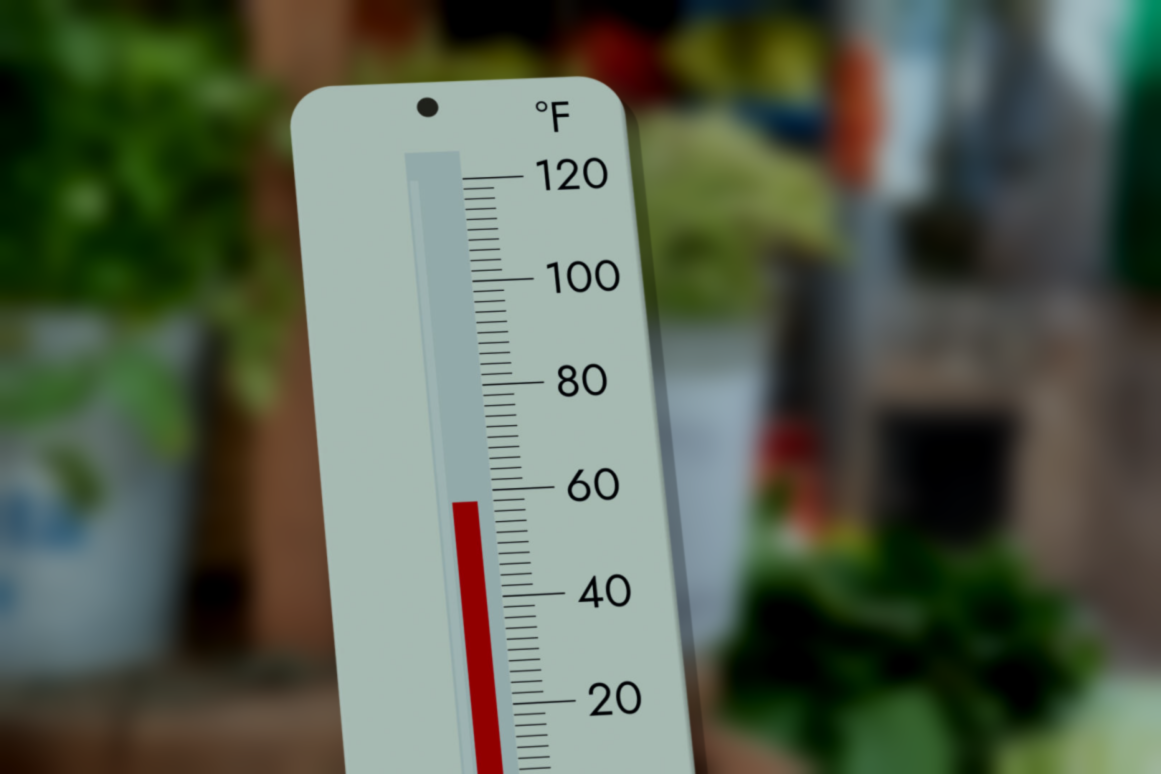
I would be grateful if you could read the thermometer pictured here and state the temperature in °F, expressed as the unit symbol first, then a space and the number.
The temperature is °F 58
